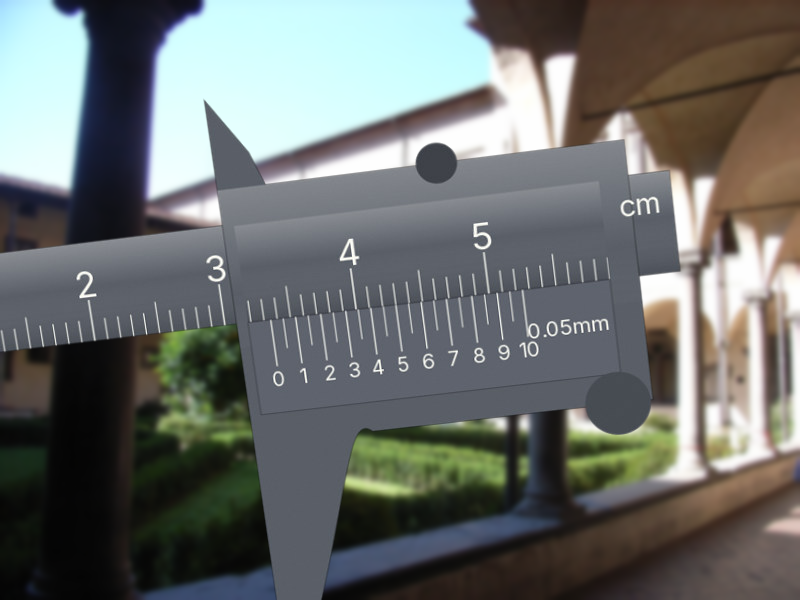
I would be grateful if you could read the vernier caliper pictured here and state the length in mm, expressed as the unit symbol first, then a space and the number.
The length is mm 33.5
